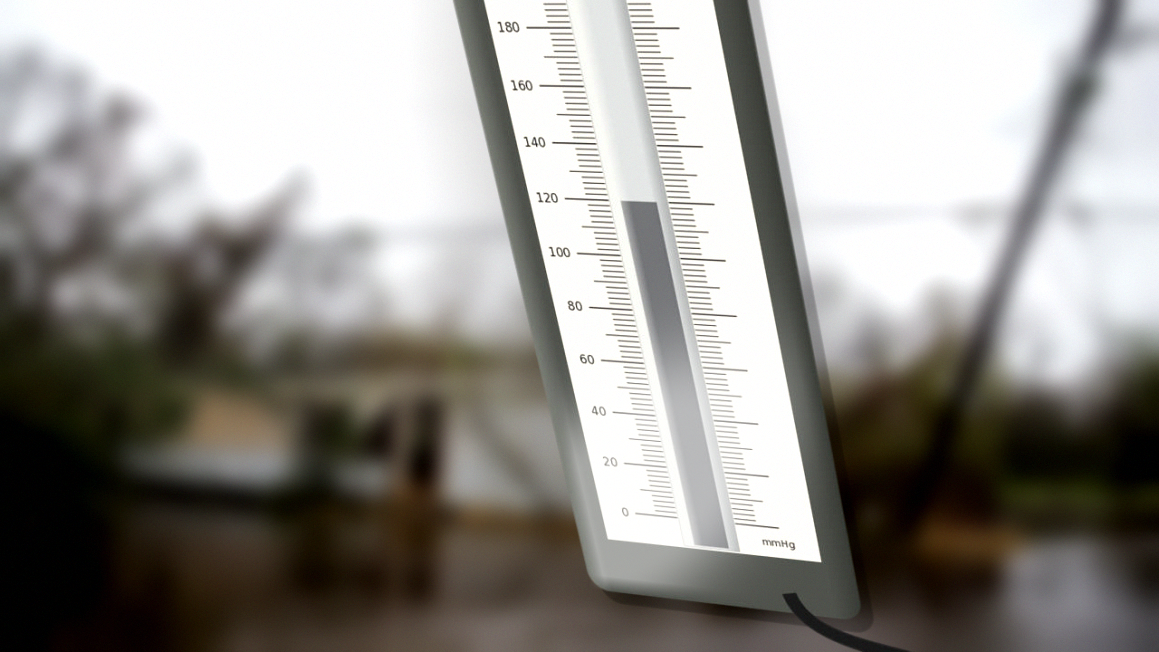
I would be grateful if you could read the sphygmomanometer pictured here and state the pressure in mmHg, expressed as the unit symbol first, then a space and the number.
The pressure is mmHg 120
